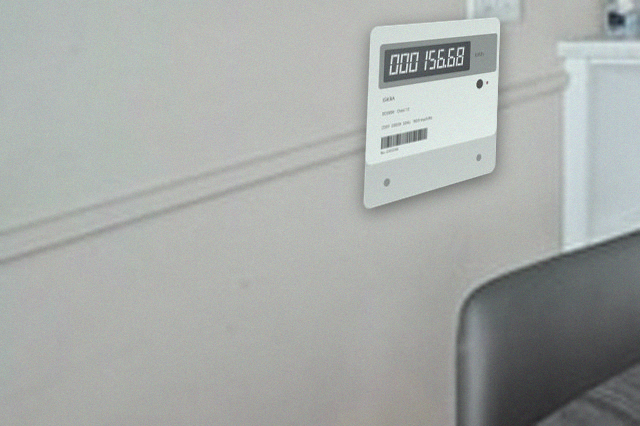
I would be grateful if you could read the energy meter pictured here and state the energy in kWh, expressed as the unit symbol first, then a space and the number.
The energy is kWh 156.68
